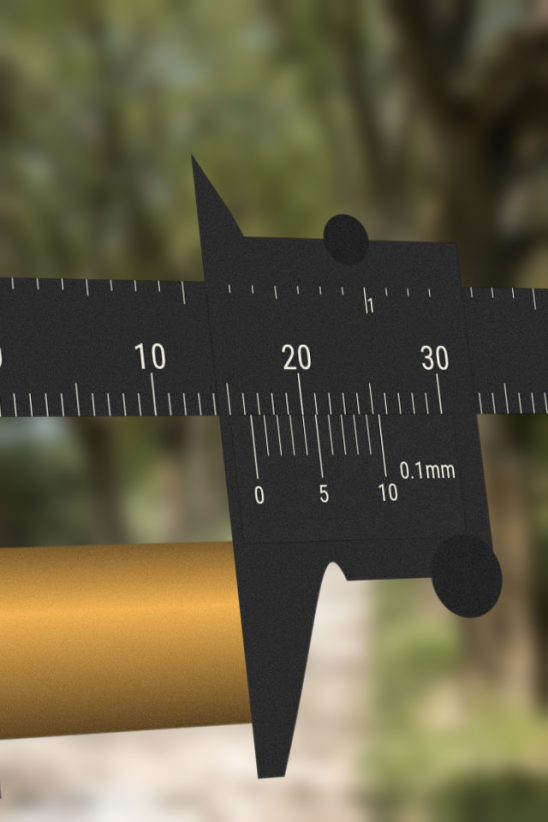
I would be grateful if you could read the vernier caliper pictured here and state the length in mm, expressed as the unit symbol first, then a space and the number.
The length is mm 16.4
